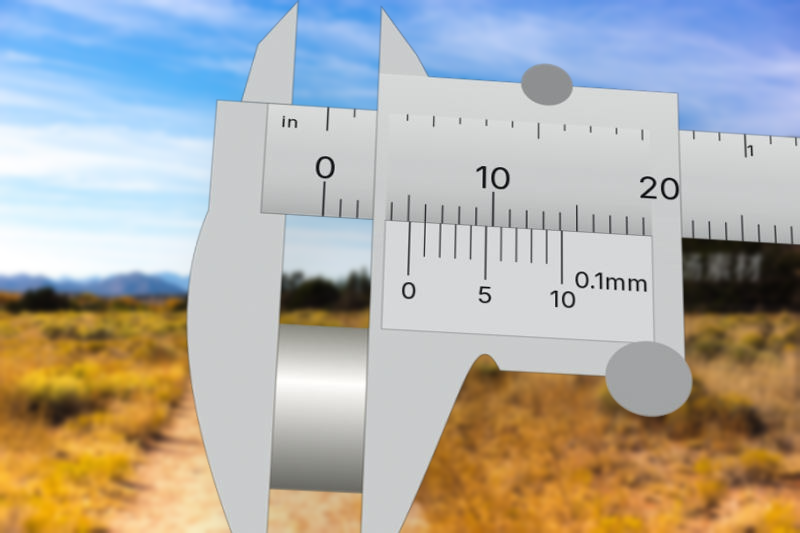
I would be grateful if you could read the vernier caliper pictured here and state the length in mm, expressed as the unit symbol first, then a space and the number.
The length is mm 5.1
